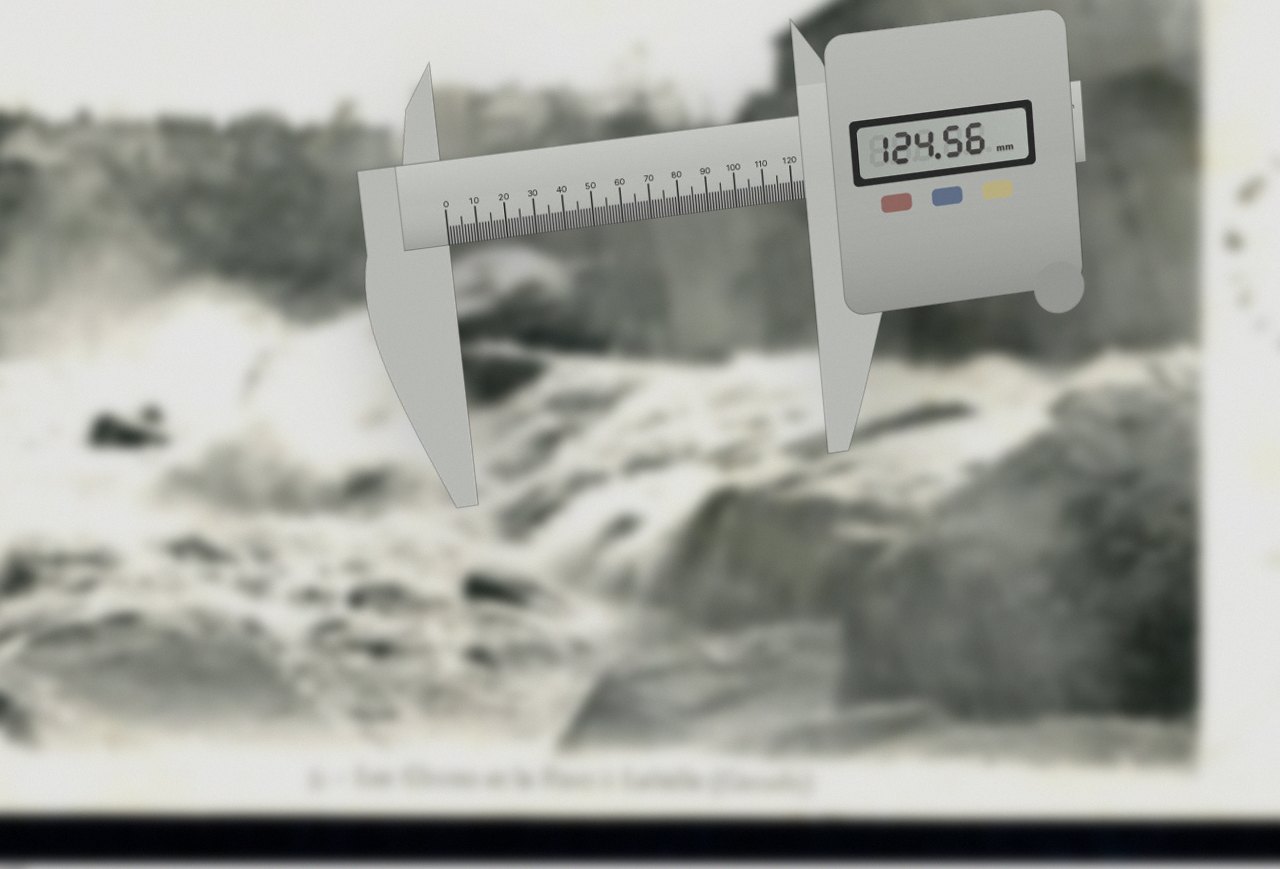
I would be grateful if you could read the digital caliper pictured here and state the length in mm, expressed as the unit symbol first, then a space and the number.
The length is mm 124.56
